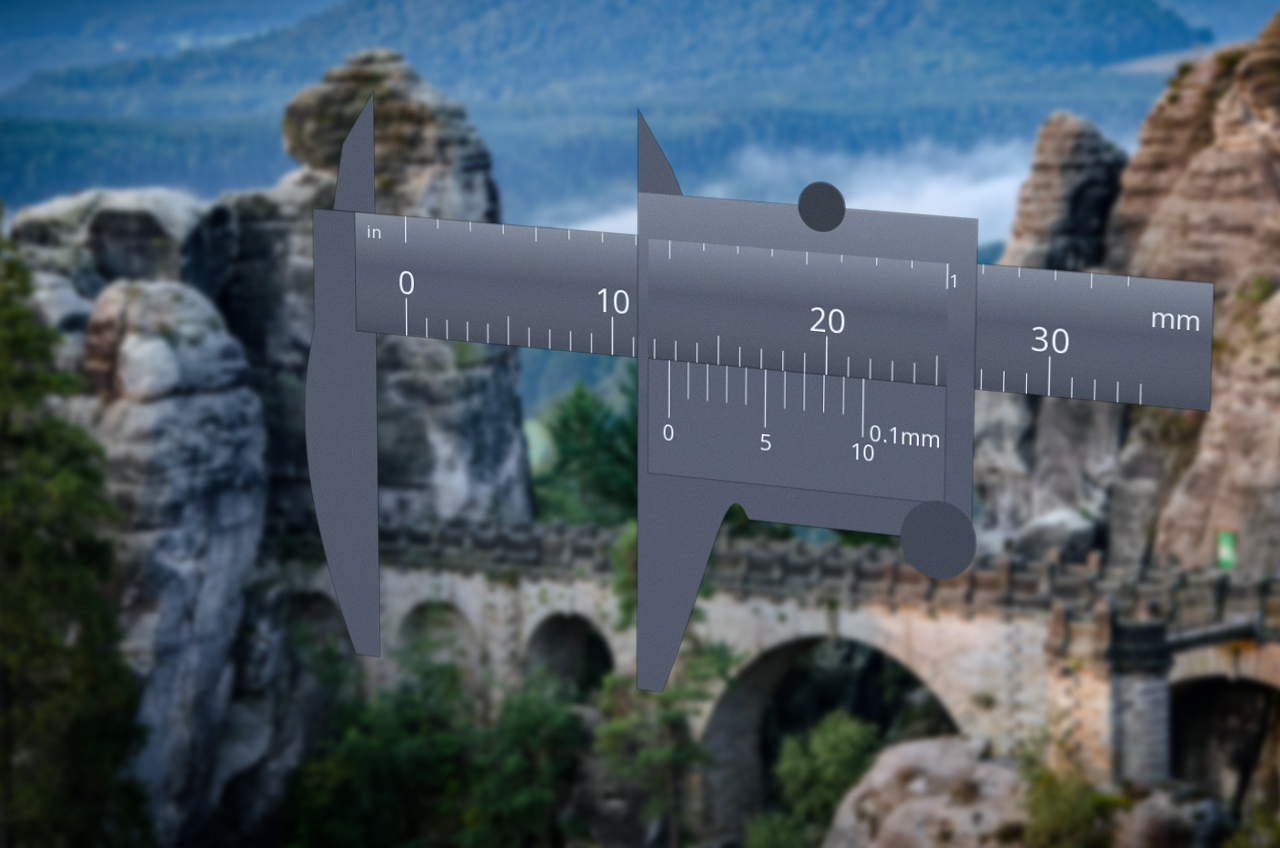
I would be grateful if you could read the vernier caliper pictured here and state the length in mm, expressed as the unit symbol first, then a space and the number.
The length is mm 12.7
